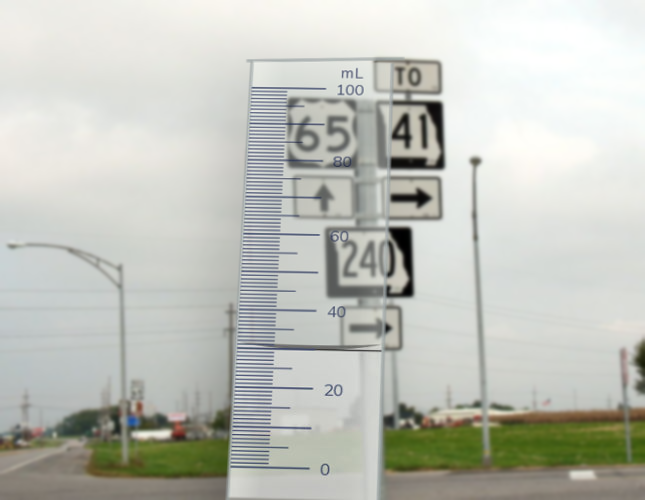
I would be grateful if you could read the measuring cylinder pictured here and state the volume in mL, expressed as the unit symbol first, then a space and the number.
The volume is mL 30
